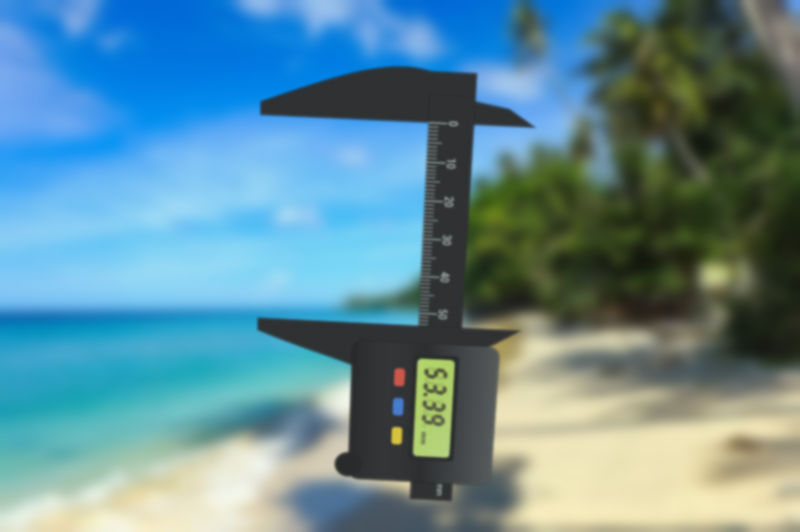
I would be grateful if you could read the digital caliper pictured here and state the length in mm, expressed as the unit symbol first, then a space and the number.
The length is mm 53.39
